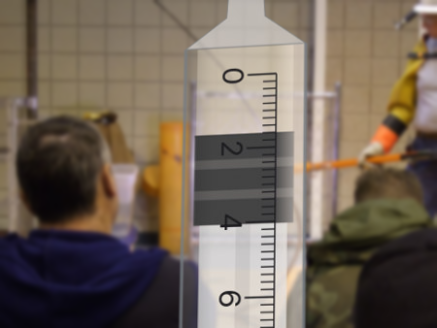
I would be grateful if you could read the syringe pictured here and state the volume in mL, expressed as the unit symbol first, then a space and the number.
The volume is mL 1.6
